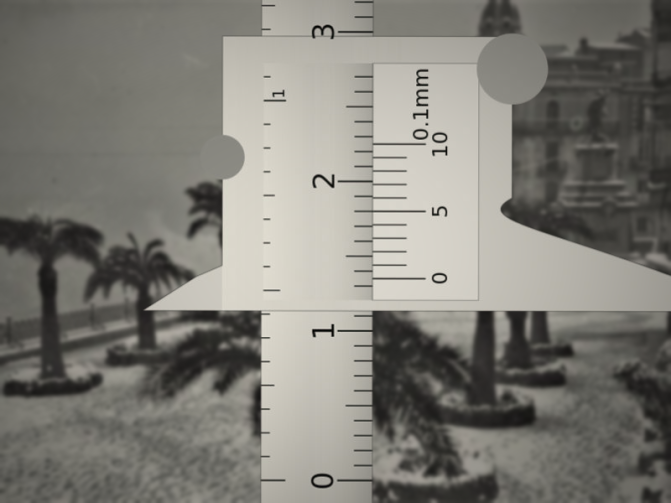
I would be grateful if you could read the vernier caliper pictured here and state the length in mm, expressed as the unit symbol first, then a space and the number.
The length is mm 13.5
